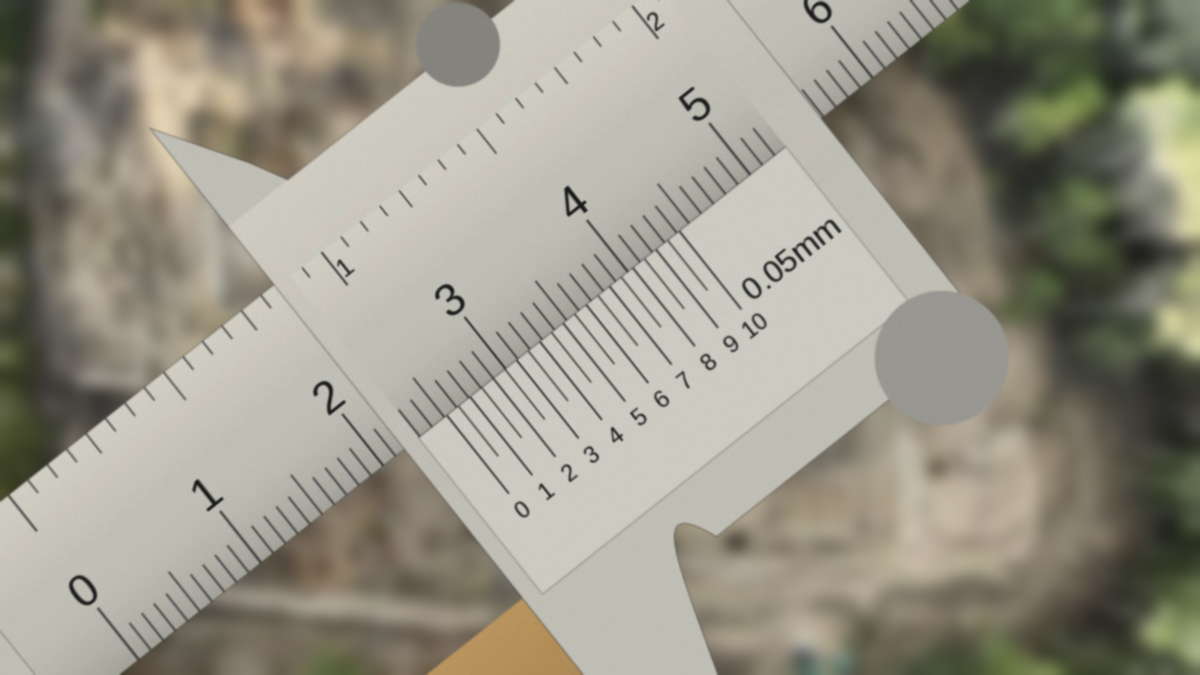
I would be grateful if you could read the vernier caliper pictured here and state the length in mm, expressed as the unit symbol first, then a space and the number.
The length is mm 25.2
